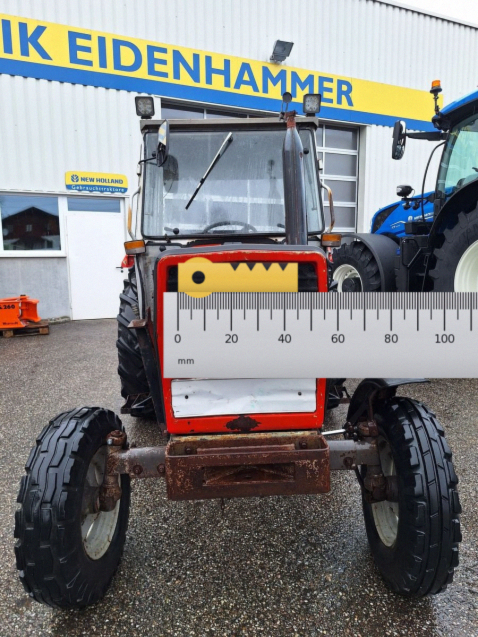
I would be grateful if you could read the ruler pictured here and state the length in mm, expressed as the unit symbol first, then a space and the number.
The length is mm 45
